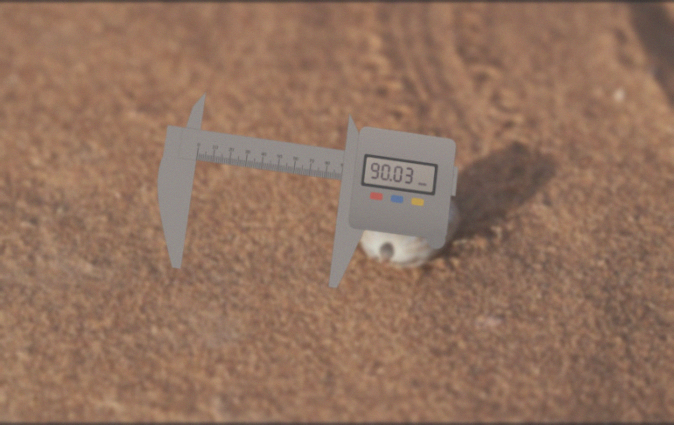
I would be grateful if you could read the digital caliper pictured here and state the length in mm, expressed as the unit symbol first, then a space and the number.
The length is mm 90.03
